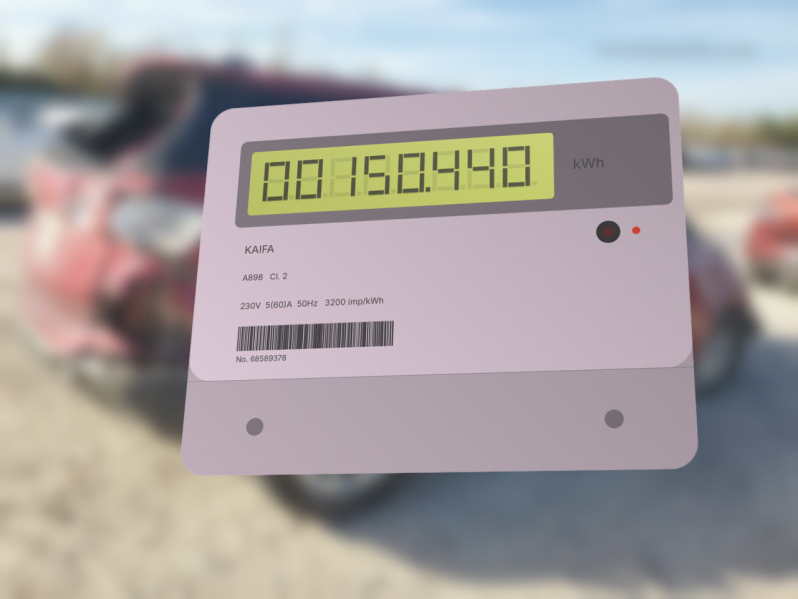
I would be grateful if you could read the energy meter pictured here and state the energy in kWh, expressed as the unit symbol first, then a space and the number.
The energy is kWh 150.440
